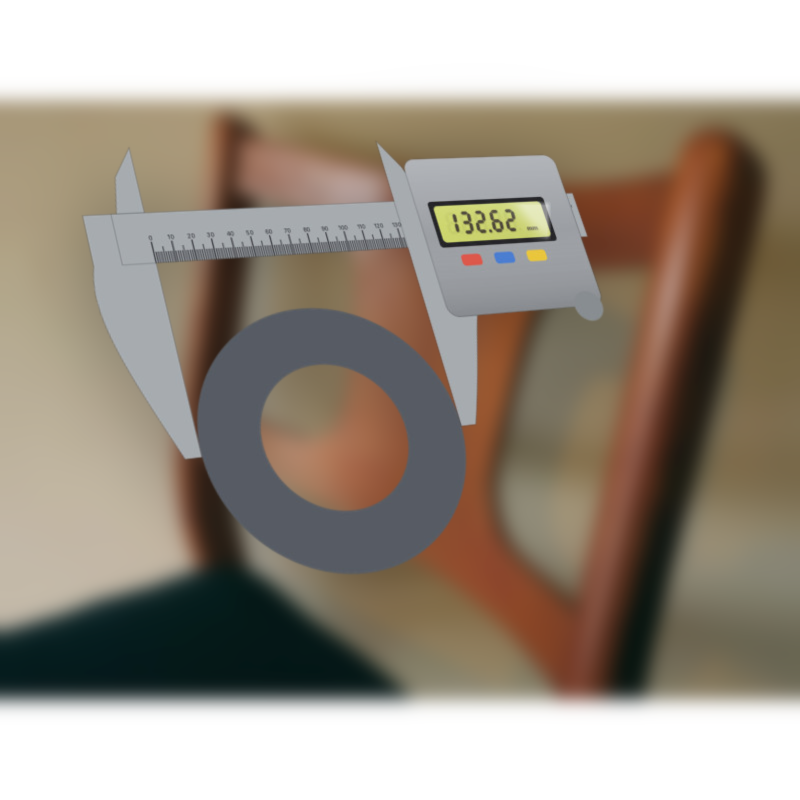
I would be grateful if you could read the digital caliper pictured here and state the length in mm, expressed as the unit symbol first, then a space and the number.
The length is mm 132.62
